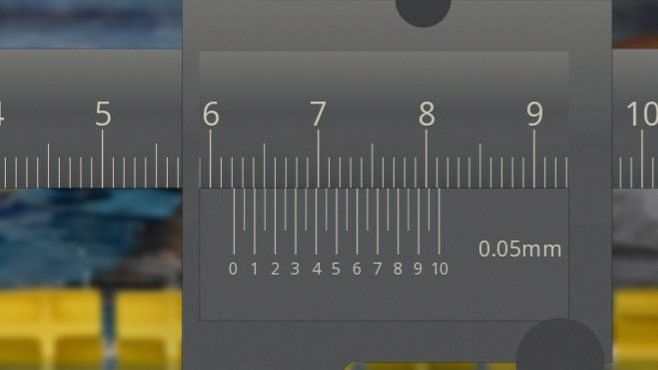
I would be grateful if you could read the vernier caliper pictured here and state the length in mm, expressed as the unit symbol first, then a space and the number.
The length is mm 62.2
